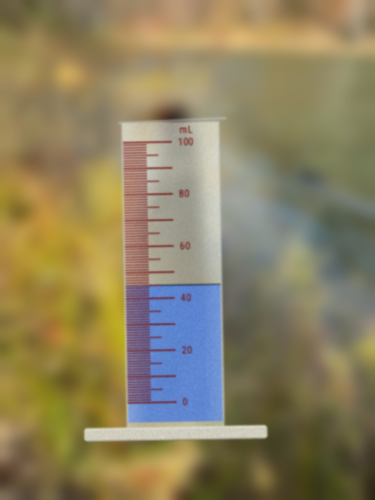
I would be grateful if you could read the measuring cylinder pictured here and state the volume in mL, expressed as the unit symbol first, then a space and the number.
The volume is mL 45
